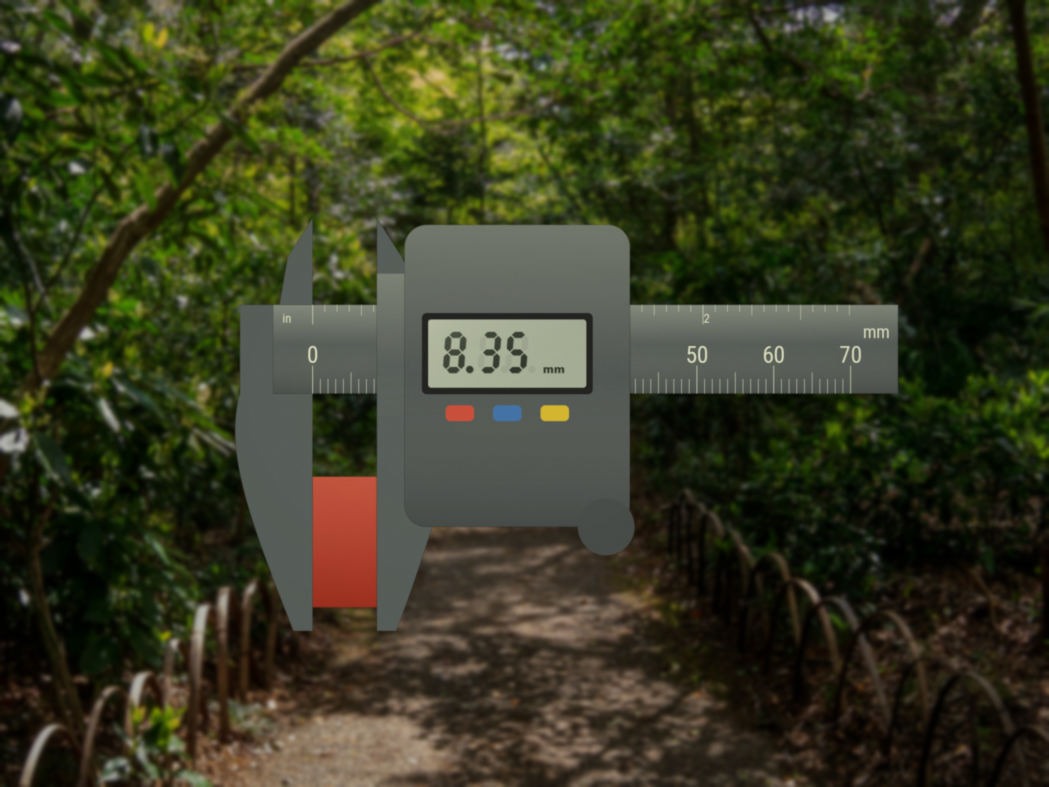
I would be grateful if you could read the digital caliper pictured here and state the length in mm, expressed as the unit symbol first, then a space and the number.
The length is mm 8.35
